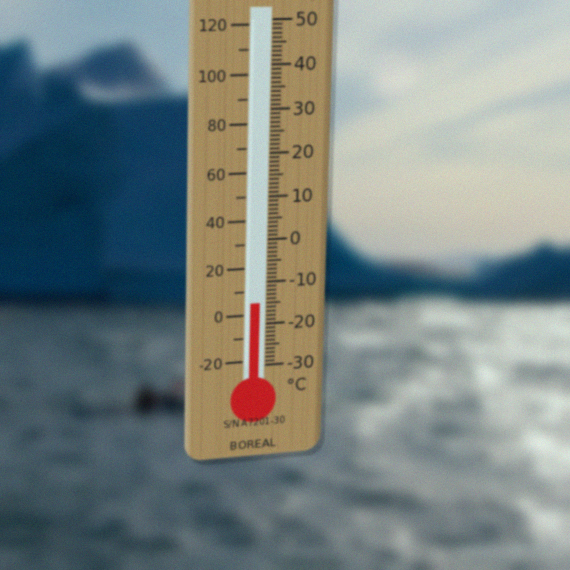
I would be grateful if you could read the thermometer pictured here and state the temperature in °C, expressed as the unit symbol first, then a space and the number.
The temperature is °C -15
